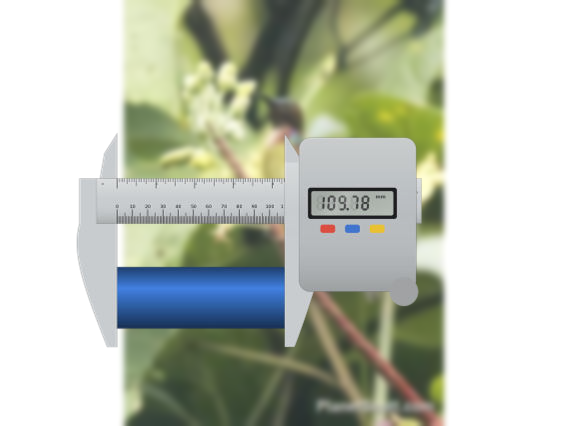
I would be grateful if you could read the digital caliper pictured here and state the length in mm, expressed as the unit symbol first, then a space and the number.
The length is mm 109.78
